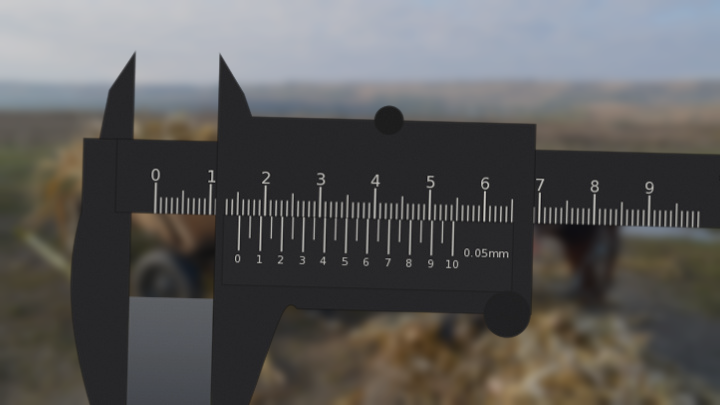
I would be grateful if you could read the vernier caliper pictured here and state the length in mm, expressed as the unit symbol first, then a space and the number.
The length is mm 15.4
